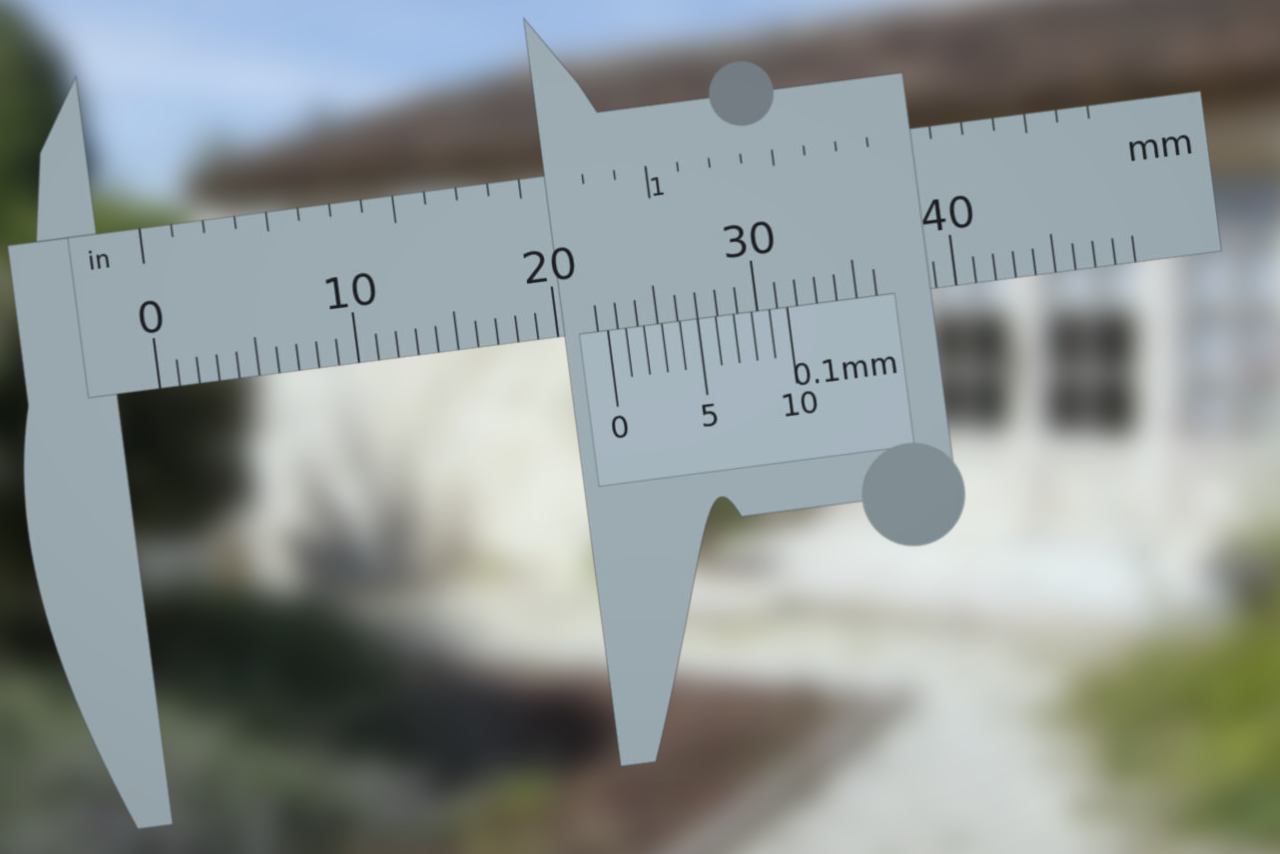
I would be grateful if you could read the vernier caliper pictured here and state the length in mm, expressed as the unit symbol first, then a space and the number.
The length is mm 22.5
